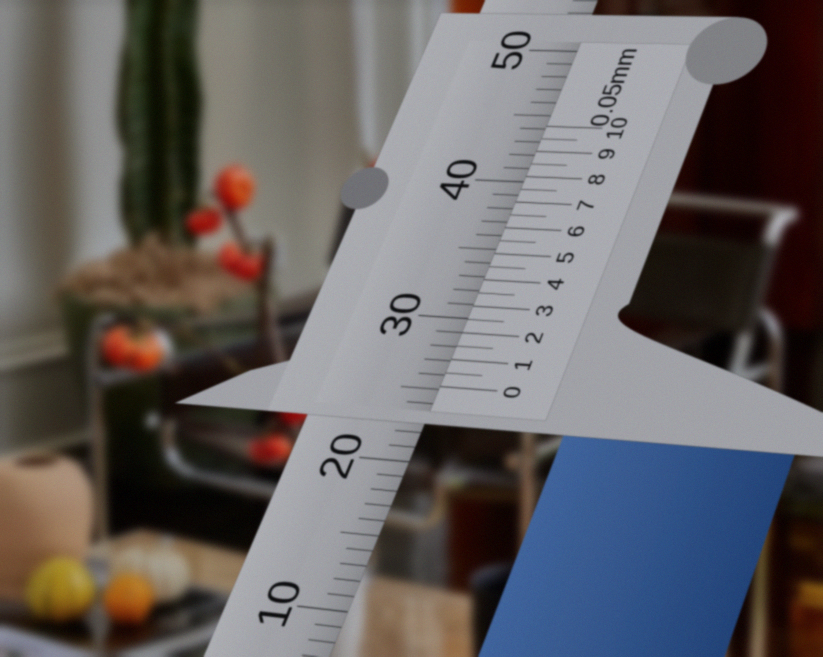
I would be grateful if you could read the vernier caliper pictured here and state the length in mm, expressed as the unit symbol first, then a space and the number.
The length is mm 25.2
